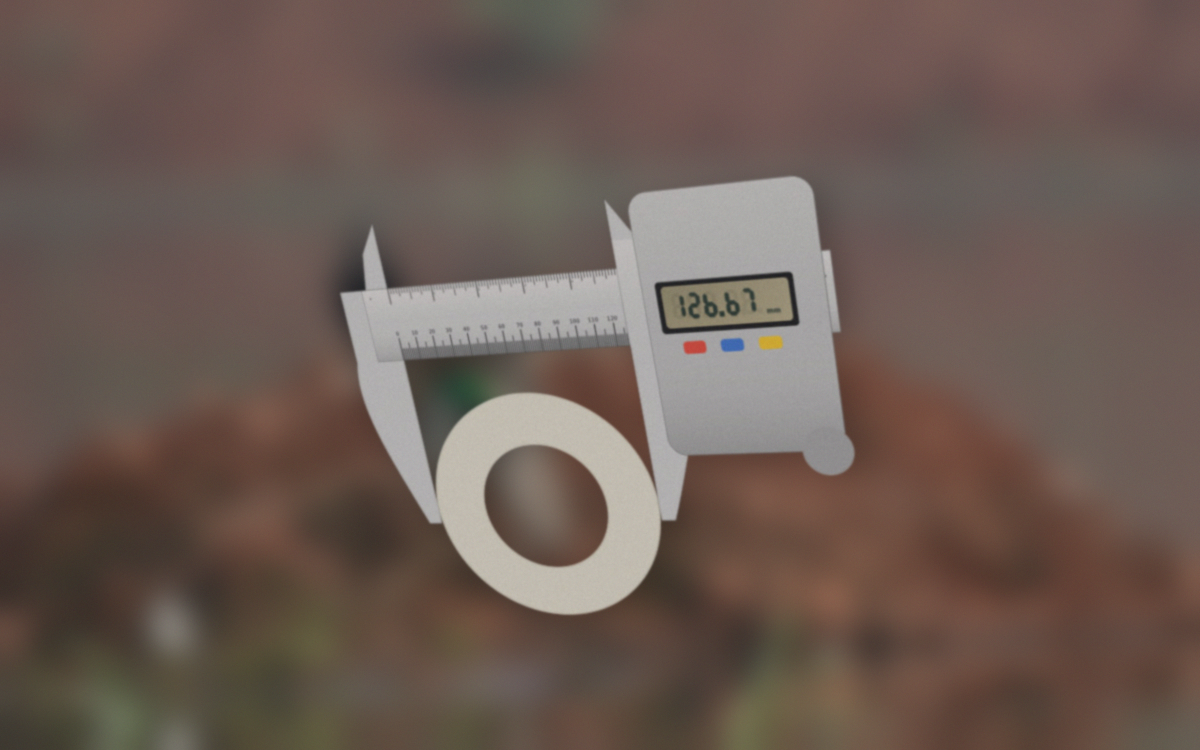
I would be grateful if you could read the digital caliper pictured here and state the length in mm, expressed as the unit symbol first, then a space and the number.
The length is mm 126.67
